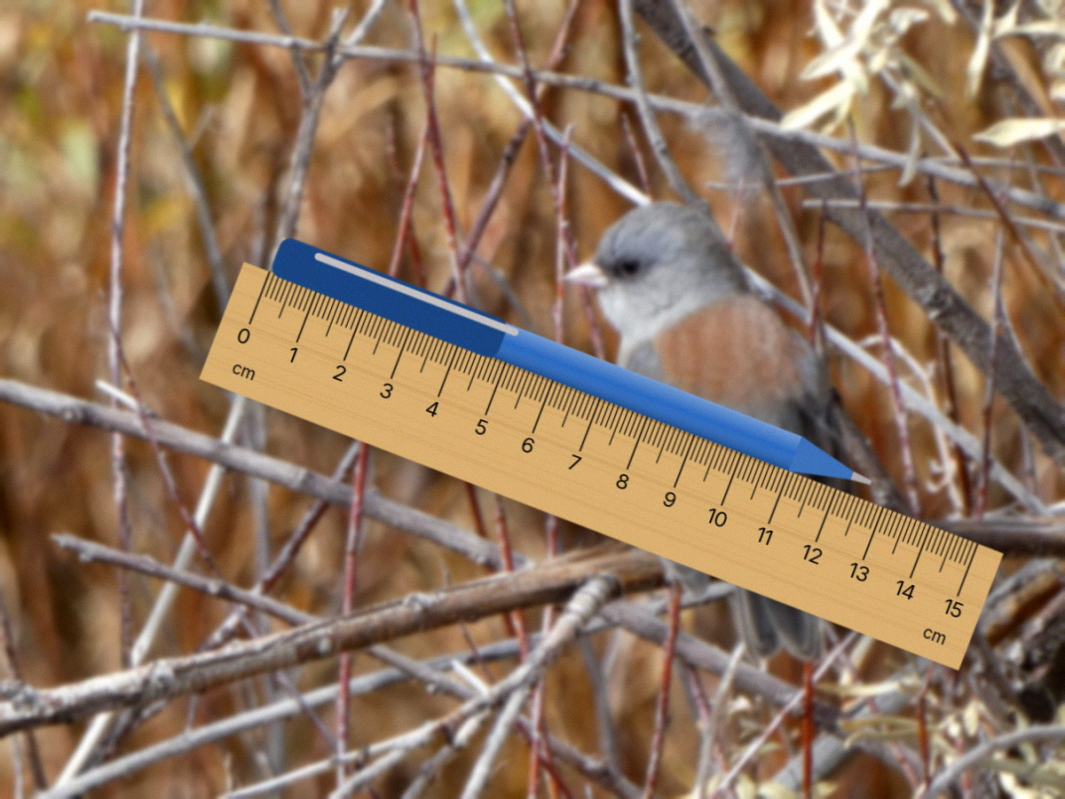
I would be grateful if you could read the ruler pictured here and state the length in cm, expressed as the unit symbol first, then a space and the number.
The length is cm 12.6
